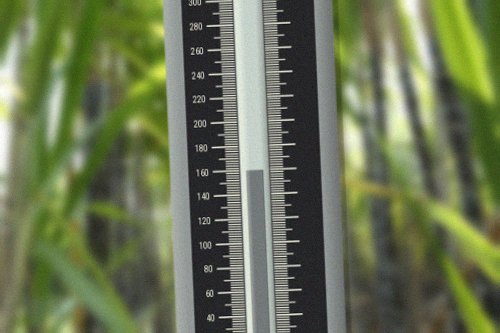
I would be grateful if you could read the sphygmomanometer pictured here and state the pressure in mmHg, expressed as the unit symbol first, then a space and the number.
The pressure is mmHg 160
